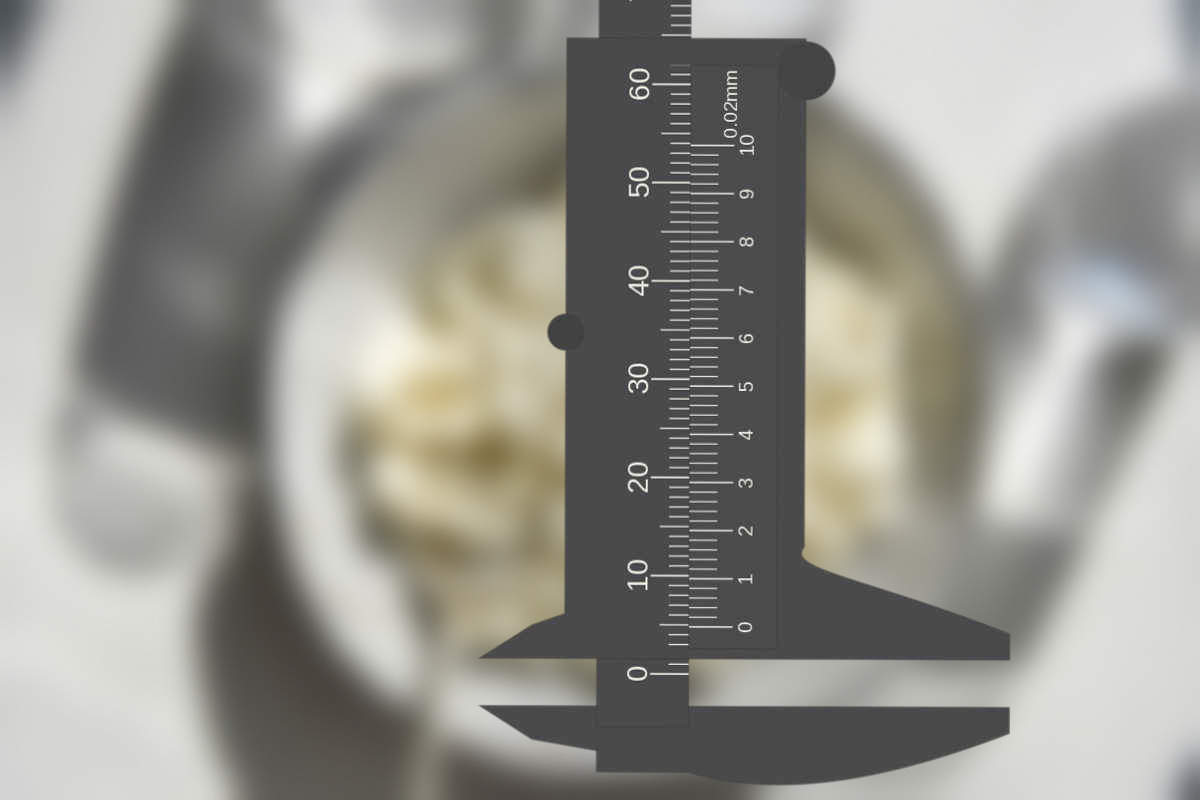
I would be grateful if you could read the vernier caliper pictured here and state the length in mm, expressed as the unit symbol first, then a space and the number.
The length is mm 4.8
